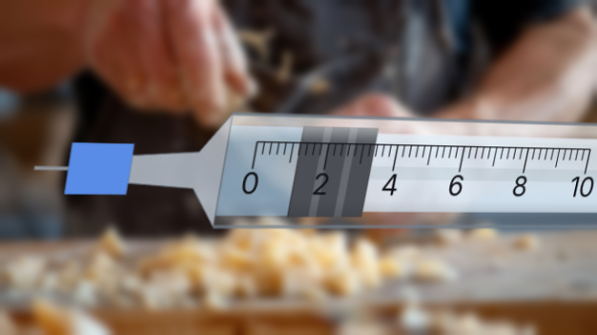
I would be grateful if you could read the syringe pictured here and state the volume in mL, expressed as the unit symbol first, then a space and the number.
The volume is mL 1.2
